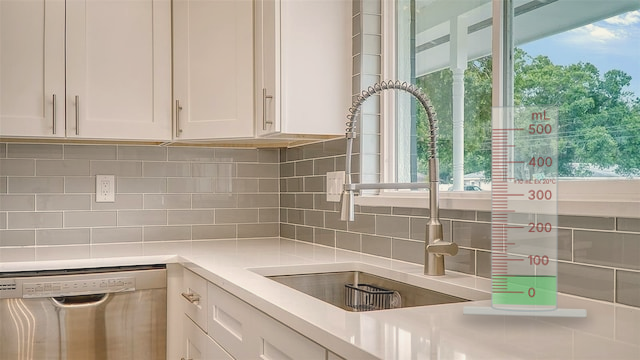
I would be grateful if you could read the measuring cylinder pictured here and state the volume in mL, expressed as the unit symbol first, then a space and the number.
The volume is mL 50
